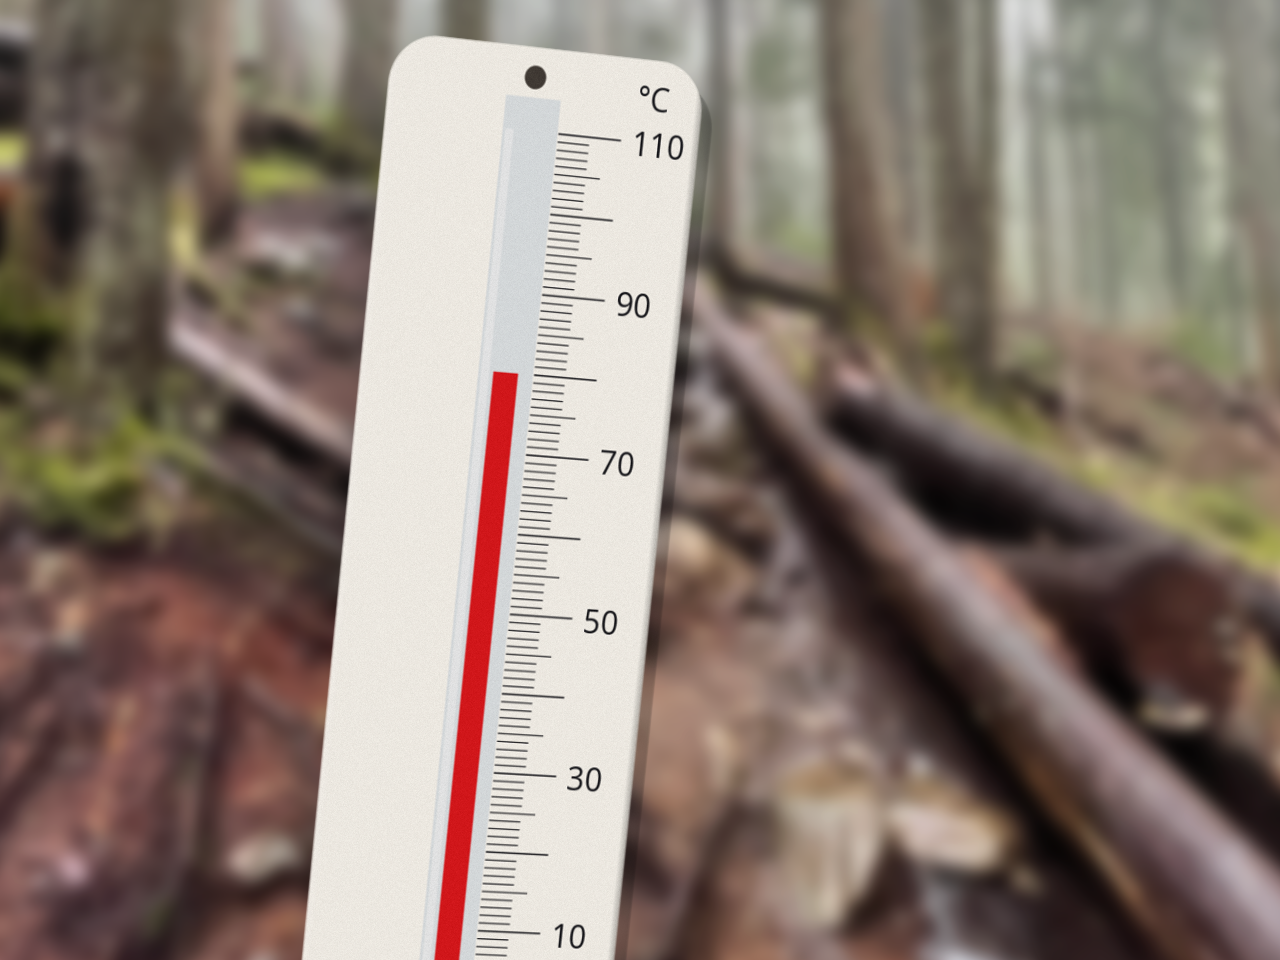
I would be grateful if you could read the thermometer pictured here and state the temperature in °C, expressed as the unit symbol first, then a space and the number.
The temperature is °C 80
